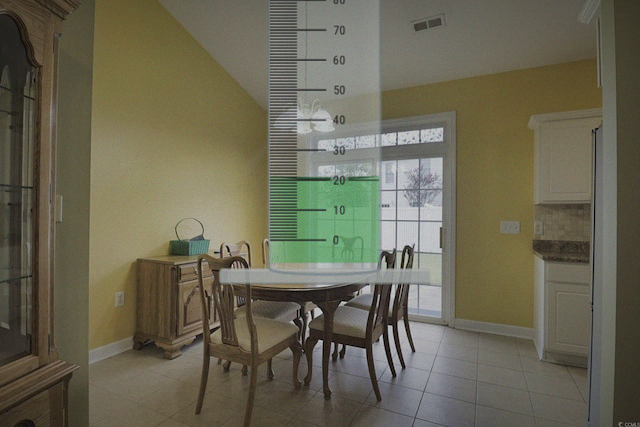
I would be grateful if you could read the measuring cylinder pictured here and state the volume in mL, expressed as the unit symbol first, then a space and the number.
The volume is mL 20
